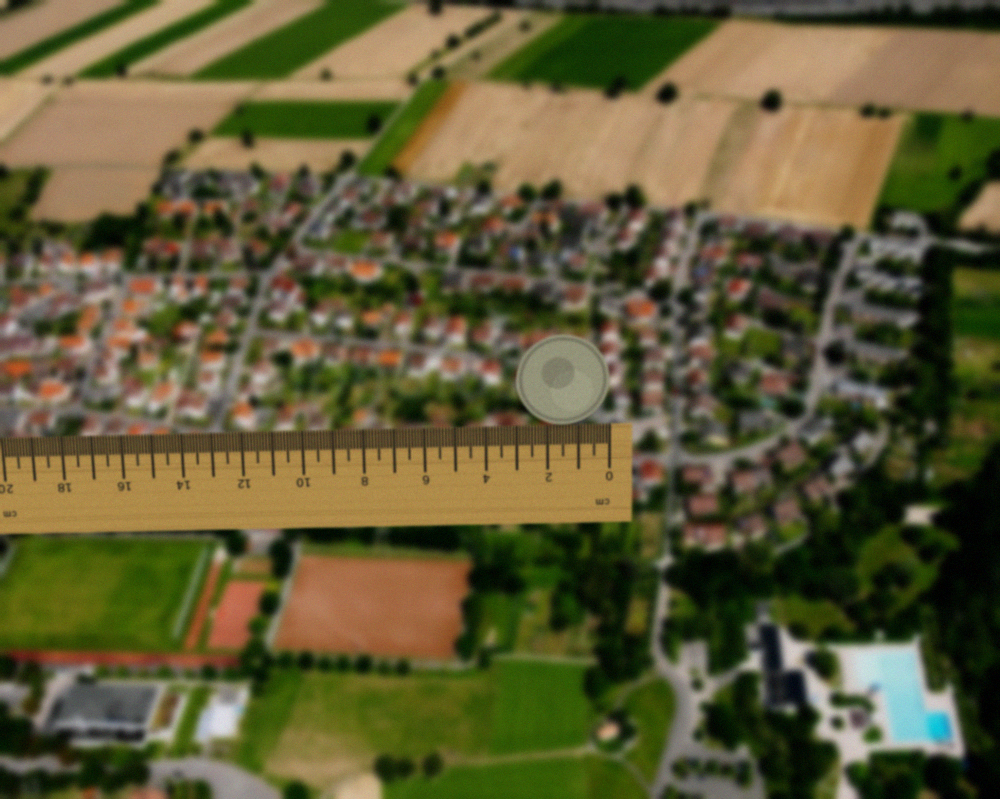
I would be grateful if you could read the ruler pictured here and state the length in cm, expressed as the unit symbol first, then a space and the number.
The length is cm 3
